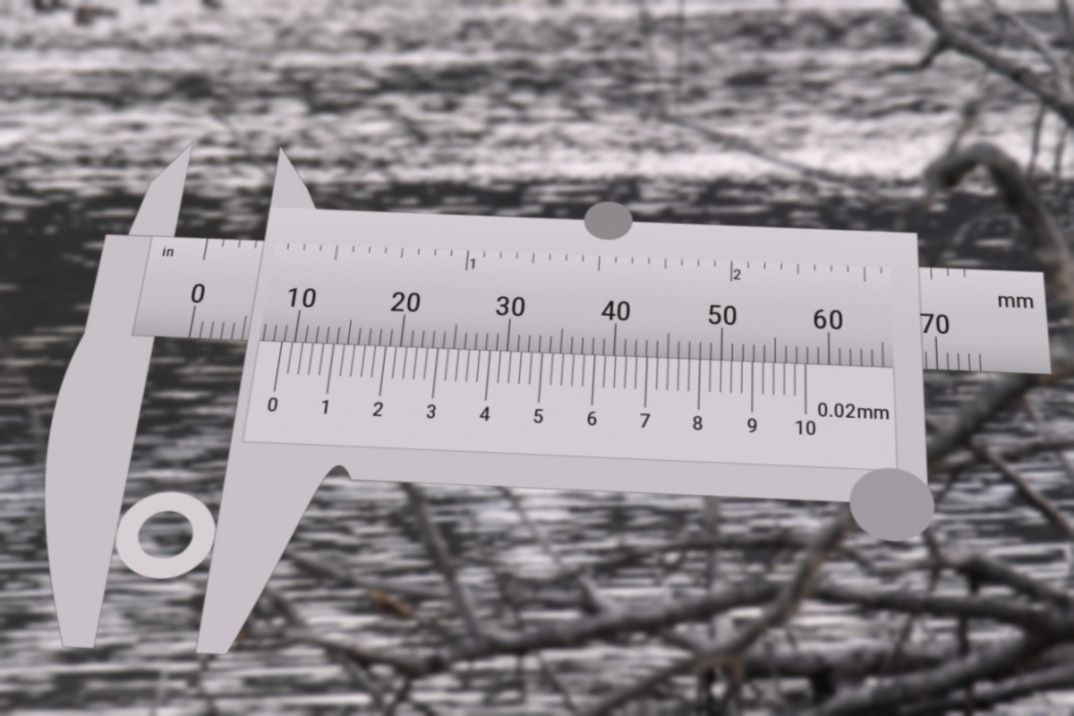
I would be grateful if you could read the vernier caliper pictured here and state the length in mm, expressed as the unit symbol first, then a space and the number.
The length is mm 8.8
